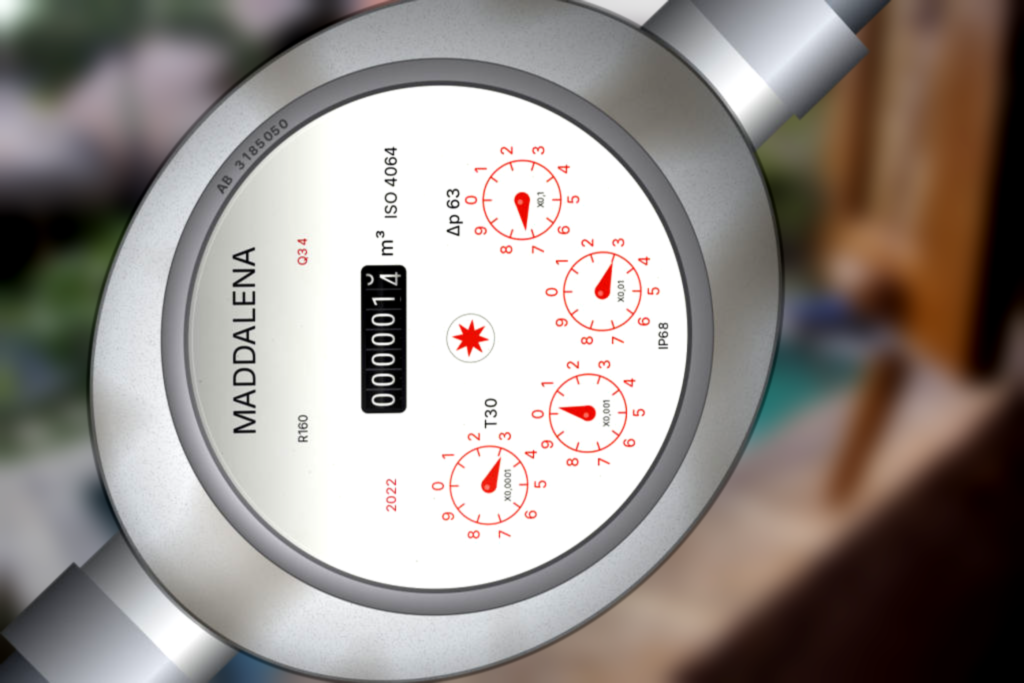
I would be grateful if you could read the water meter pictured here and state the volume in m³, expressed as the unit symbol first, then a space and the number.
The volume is m³ 13.7303
